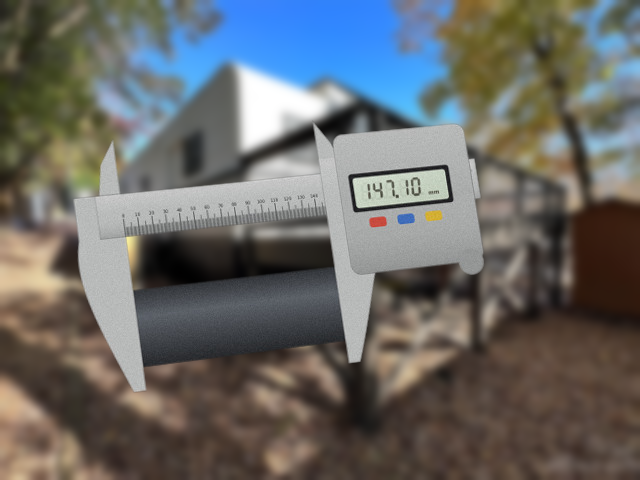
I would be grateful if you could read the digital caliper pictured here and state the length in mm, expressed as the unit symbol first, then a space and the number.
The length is mm 147.10
